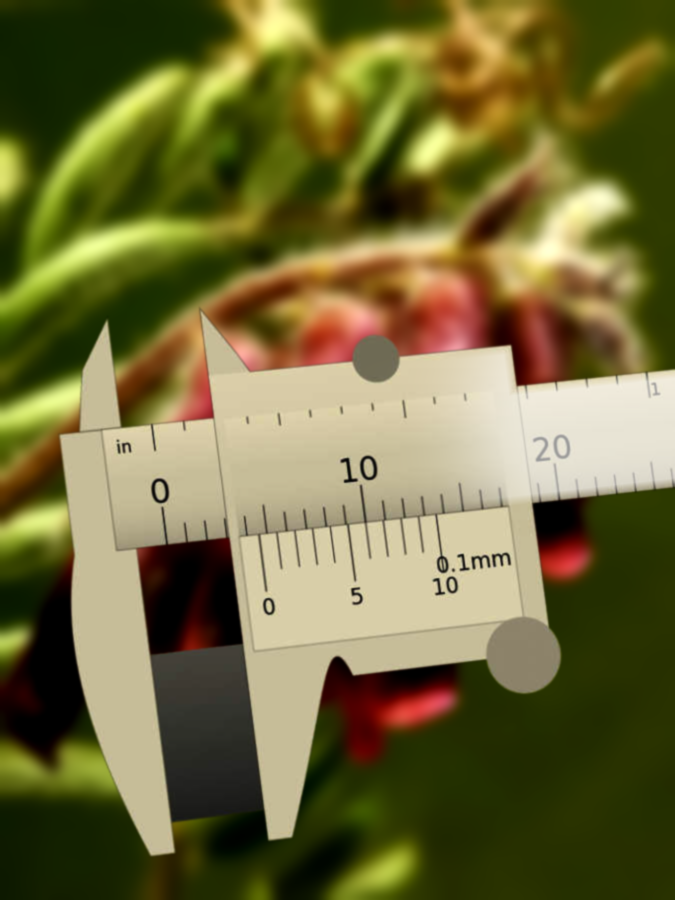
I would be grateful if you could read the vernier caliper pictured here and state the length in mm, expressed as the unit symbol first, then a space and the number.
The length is mm 4.6
